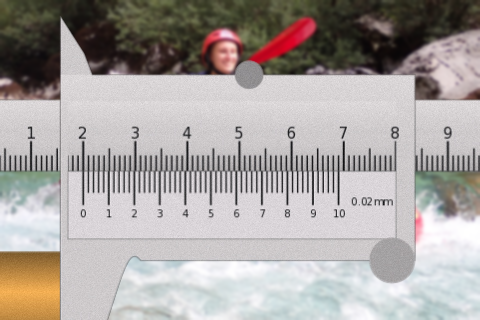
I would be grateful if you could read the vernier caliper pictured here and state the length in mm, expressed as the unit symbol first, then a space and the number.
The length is mm 20.0
